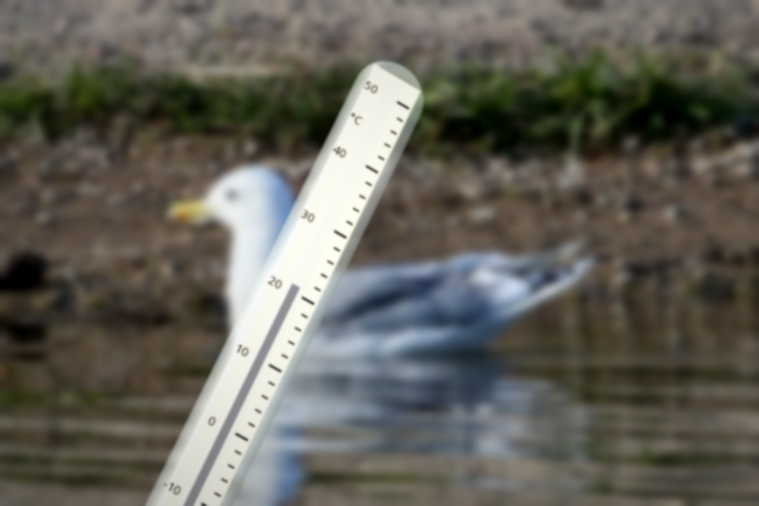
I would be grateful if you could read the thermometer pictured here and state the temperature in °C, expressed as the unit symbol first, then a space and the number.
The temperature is °C 21
